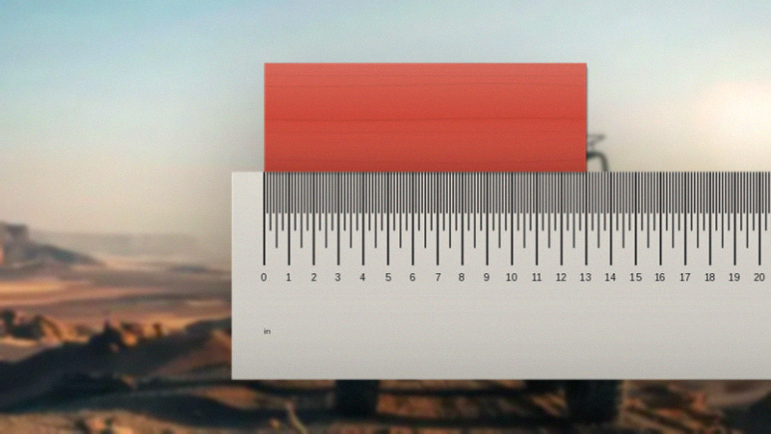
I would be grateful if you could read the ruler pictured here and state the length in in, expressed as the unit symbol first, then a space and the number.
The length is in 13
